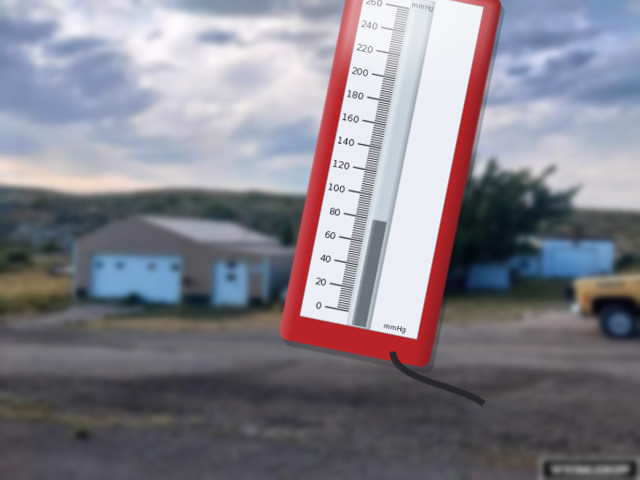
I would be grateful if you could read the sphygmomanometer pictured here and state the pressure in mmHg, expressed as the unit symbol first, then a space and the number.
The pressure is mmHg 80
